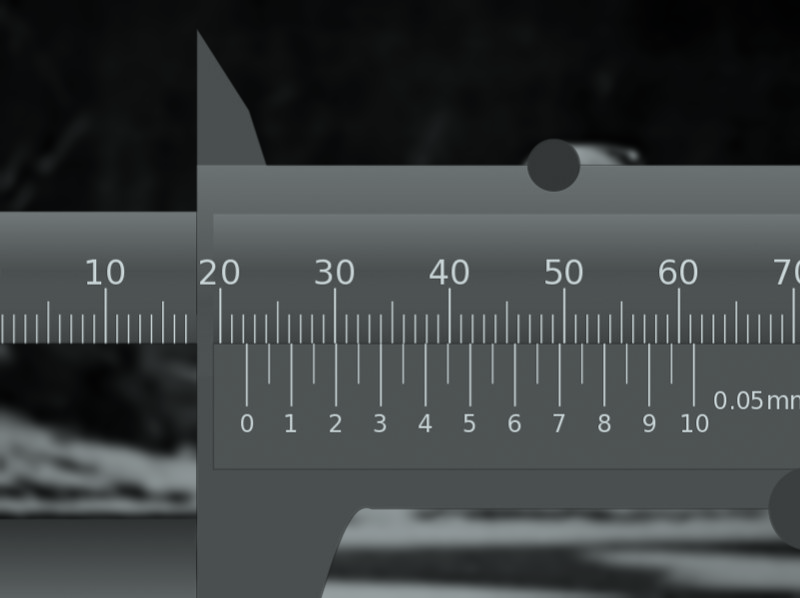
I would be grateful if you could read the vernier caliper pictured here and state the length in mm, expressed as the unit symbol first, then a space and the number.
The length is mm 22.3
